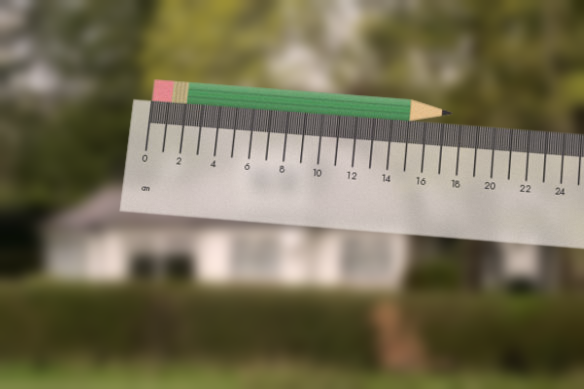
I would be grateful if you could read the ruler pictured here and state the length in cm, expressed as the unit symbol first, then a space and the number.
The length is cm 17.5
